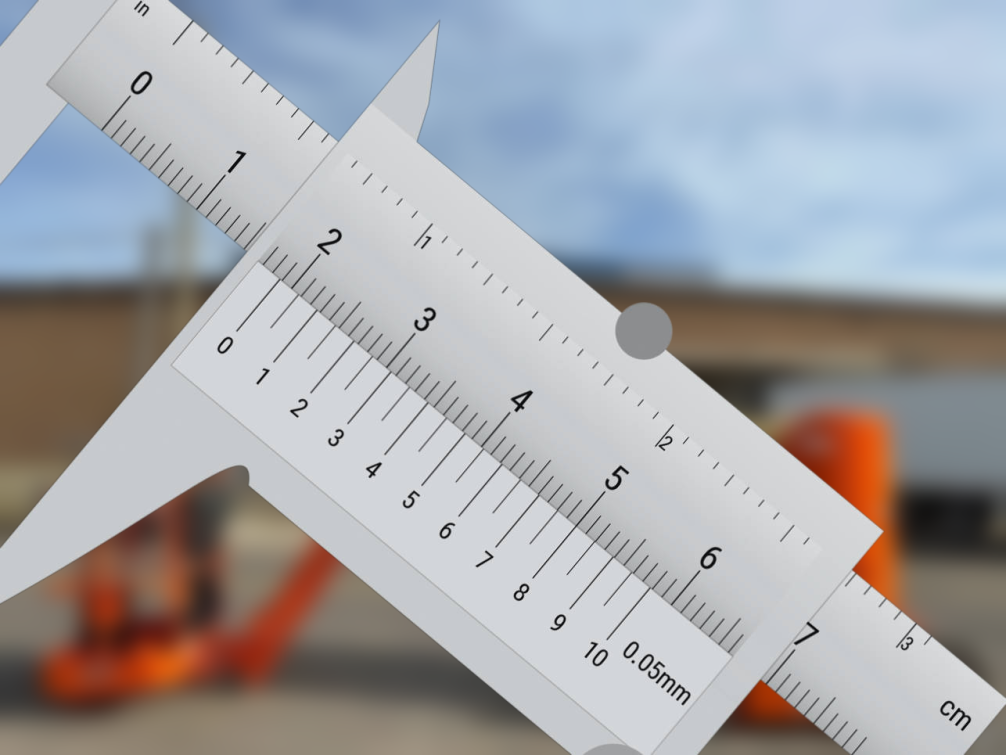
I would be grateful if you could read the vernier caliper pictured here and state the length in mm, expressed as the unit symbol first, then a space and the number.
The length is mm 18.8
